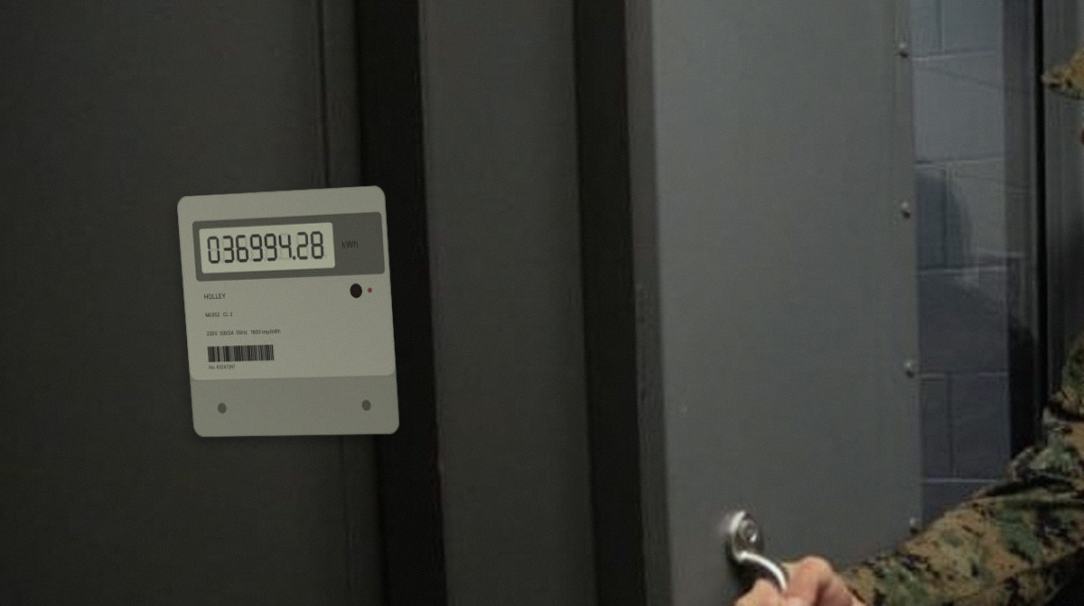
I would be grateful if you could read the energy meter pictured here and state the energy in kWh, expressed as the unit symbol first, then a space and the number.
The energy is kWh 36994.28
